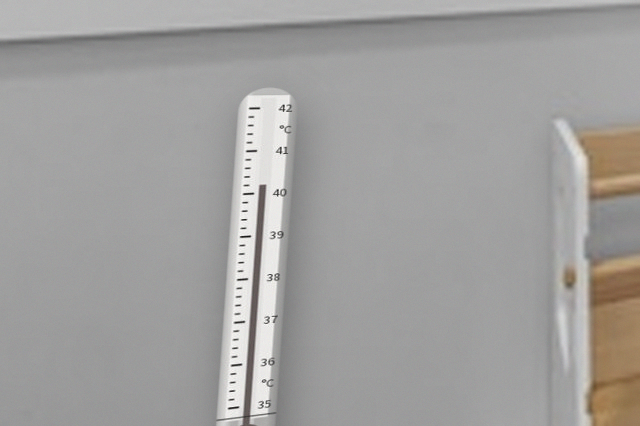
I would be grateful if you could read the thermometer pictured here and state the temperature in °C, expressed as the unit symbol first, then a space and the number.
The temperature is °C 40.2
